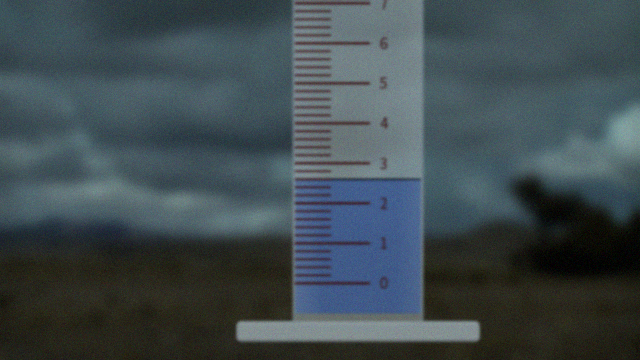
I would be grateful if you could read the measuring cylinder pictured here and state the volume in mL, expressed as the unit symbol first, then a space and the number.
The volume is mL 2.6
